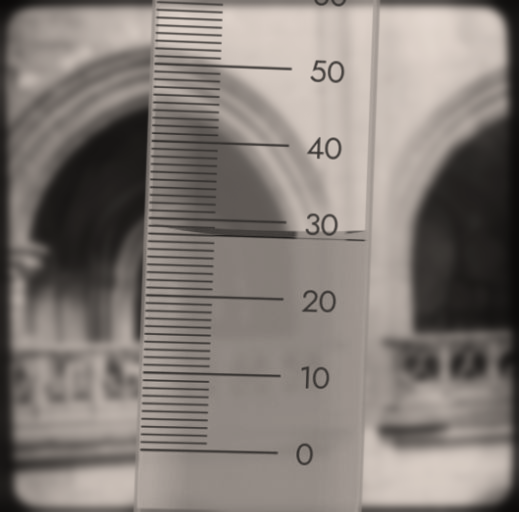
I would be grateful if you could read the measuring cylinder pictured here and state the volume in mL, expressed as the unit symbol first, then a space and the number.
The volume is mL 28
